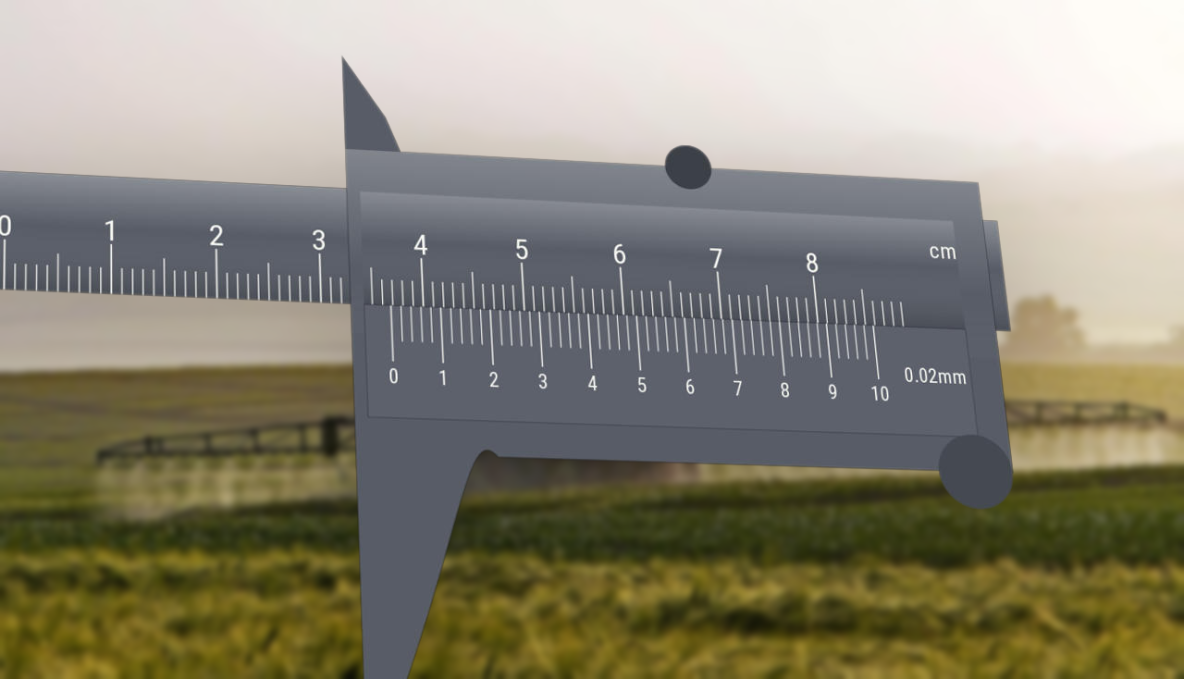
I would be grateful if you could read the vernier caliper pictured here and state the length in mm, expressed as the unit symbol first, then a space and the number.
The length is mm 36.8
